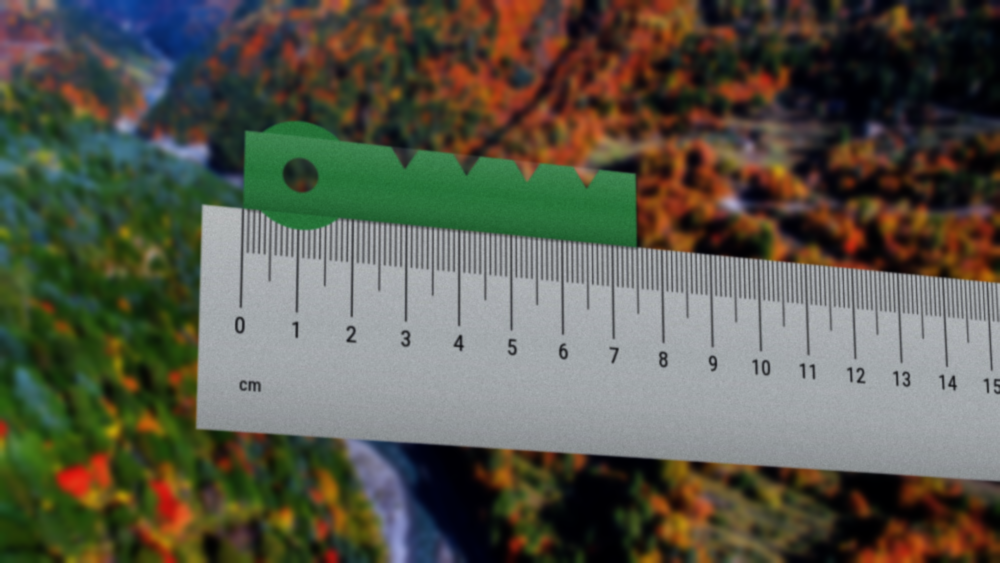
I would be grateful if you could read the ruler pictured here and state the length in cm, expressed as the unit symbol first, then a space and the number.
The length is cm 7.5
